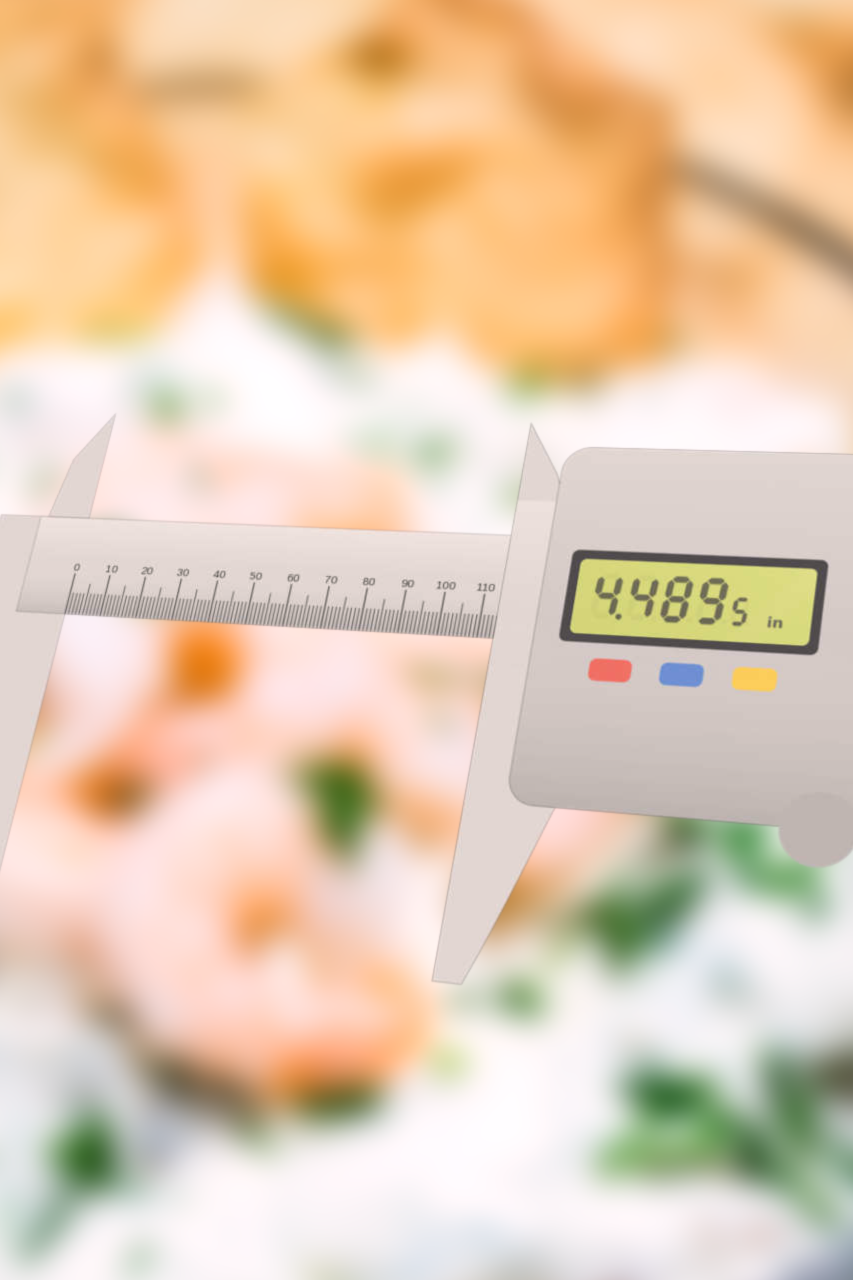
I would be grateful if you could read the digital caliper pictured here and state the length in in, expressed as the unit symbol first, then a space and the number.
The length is in 4.4895
